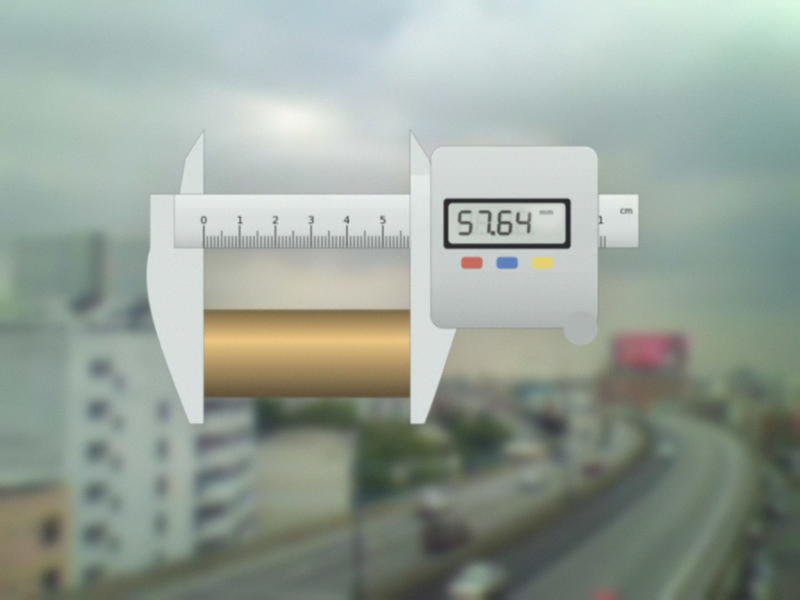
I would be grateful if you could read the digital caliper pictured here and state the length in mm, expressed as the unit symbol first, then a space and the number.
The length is mm 57.64
